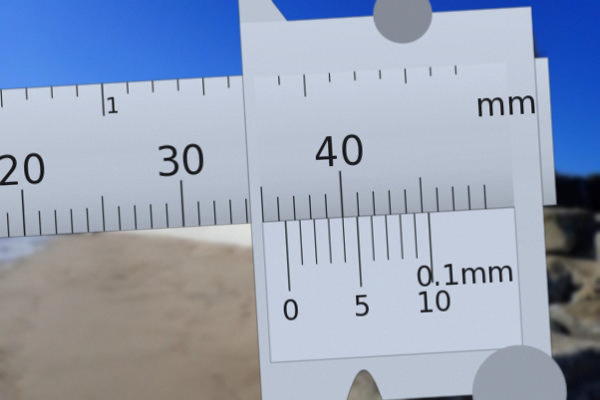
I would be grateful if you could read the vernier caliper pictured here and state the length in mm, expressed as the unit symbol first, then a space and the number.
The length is mm 36.4
